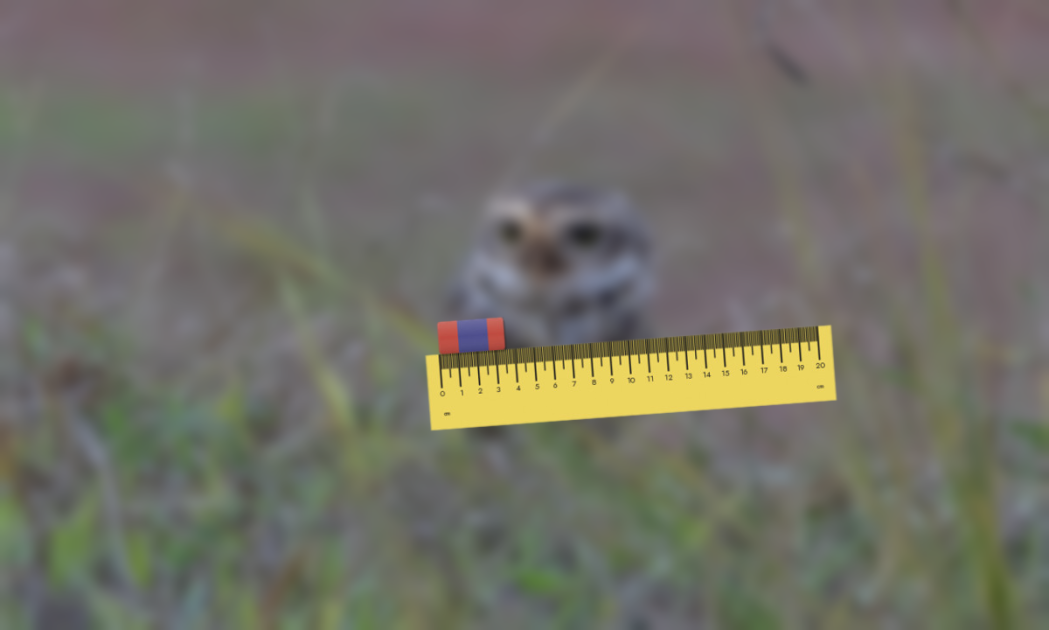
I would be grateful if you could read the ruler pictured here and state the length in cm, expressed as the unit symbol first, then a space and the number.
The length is cm 3.5
